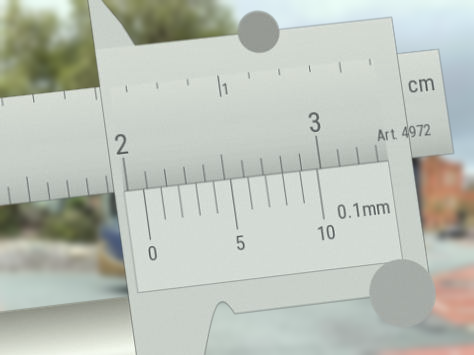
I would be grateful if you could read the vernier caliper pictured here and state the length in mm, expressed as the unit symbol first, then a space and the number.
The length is mm 20.8
